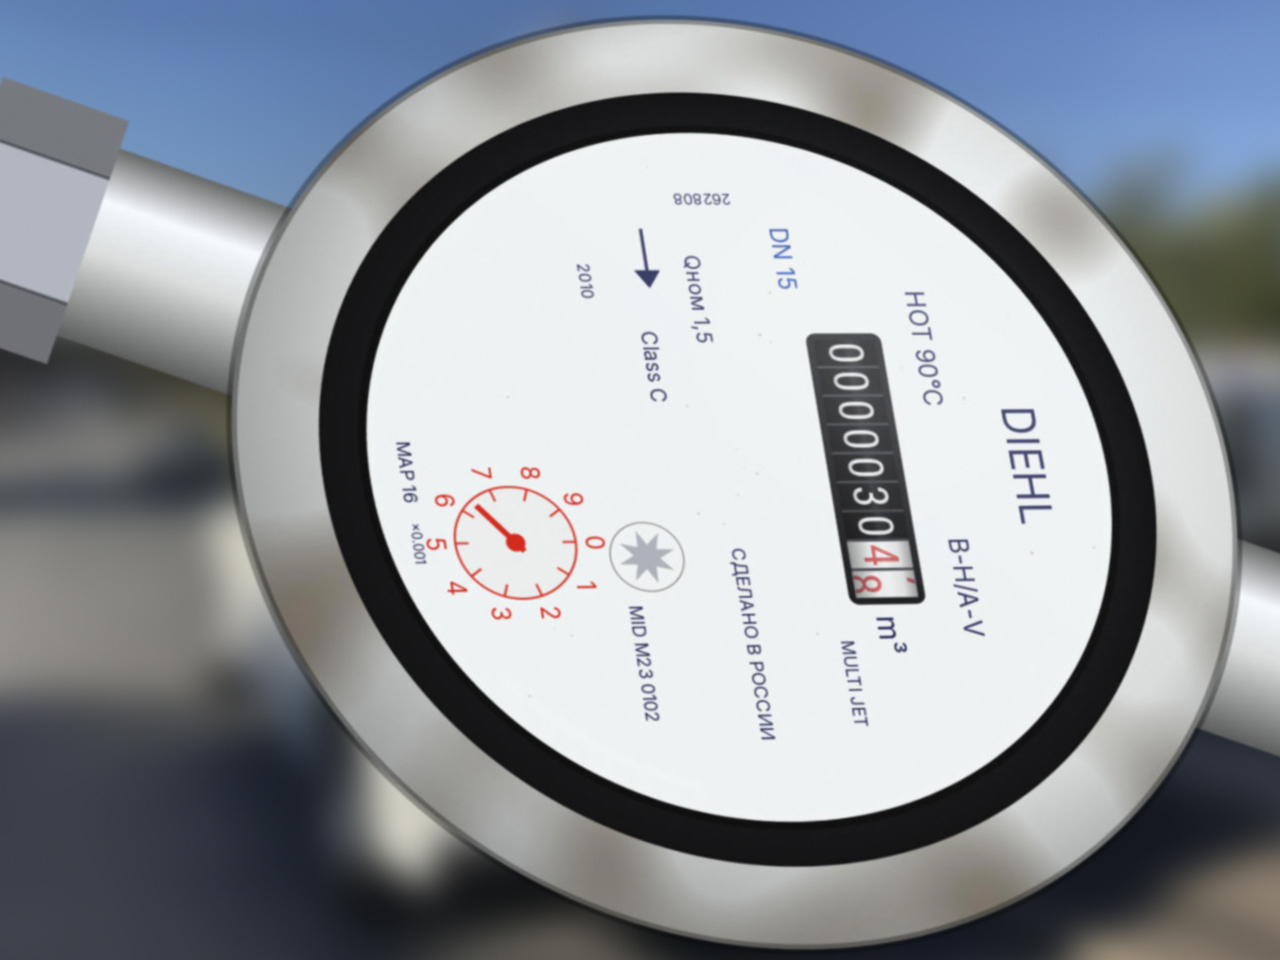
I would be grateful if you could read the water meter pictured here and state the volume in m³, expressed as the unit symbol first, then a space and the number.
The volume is m³ 30.476
